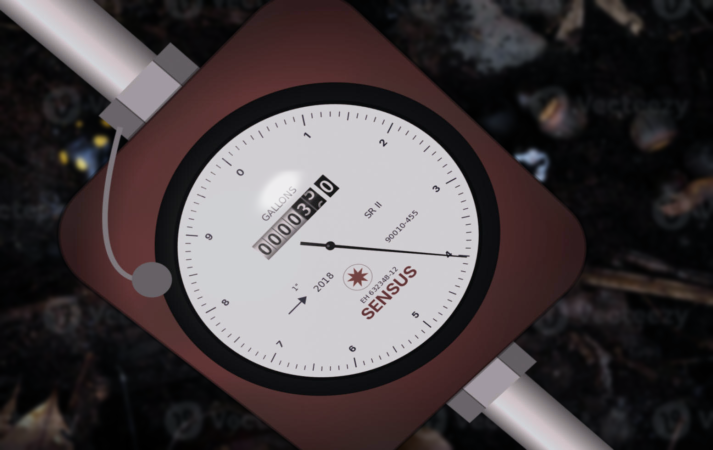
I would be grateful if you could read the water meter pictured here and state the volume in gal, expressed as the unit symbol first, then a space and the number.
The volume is gal 354.0
